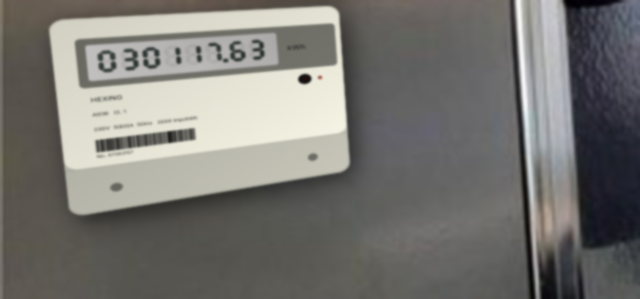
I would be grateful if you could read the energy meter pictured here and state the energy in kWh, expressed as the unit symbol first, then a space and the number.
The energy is kWh 30117.63
